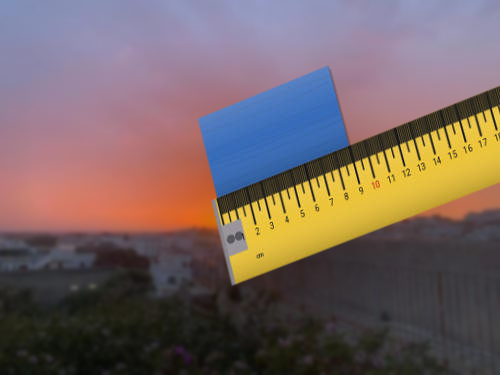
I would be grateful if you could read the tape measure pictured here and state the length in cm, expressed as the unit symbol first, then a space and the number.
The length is cm 9
